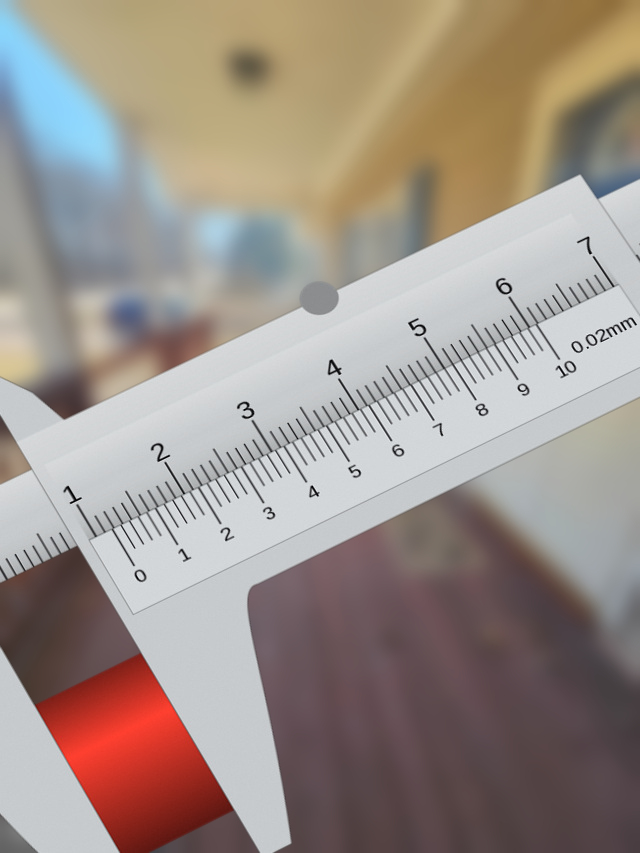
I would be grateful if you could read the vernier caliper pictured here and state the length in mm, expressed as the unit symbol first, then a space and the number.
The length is mm 11.8
